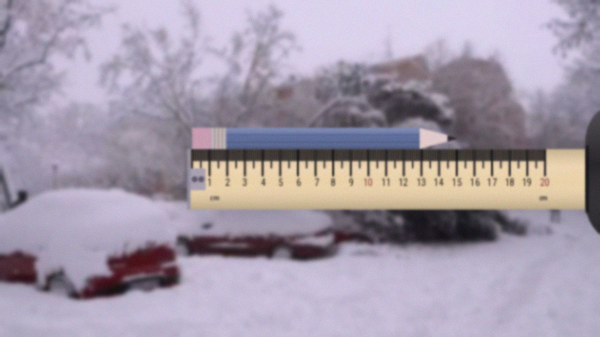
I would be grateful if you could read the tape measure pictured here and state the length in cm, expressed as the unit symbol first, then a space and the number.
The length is cm 15
